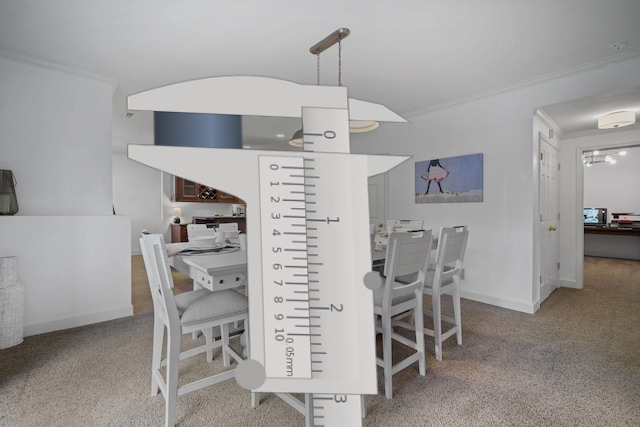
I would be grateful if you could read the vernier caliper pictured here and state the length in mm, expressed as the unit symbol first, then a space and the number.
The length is mm 4.0
